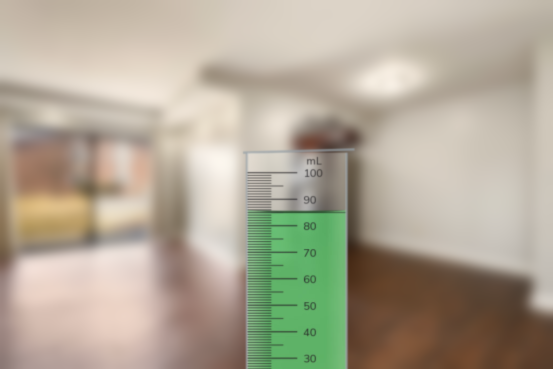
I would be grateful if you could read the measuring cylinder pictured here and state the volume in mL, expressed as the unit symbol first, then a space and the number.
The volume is mL 85
